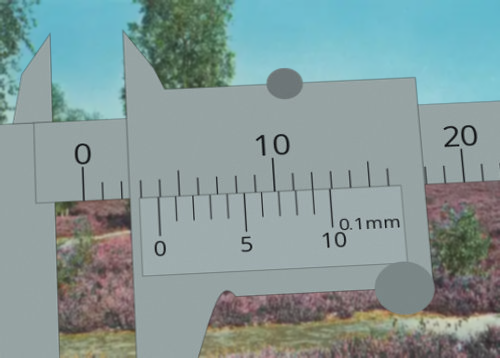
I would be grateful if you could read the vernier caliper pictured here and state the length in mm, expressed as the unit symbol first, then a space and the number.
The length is mm 3.9
